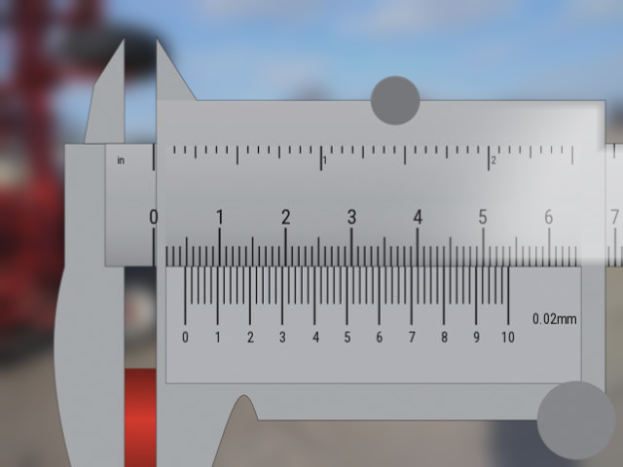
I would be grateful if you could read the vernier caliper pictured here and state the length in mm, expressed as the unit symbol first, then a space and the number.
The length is mm 4.8
